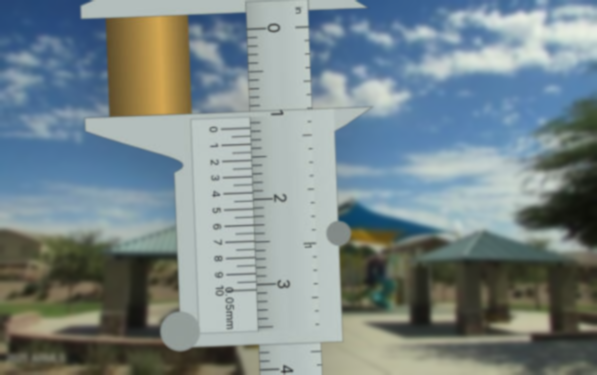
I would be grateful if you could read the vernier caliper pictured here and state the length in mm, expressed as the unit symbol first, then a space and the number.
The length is mm 11.6
